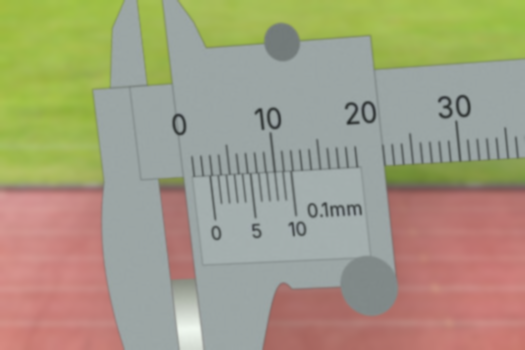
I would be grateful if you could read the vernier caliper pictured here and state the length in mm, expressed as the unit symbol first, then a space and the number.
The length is mm 2.8
